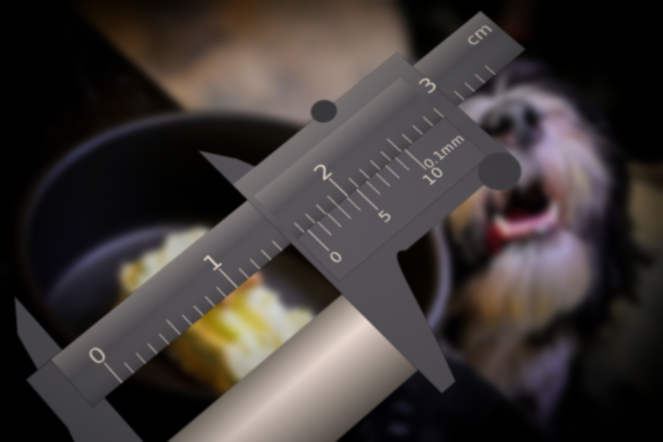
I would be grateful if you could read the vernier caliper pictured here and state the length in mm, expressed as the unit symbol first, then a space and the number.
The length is mm 16.3
